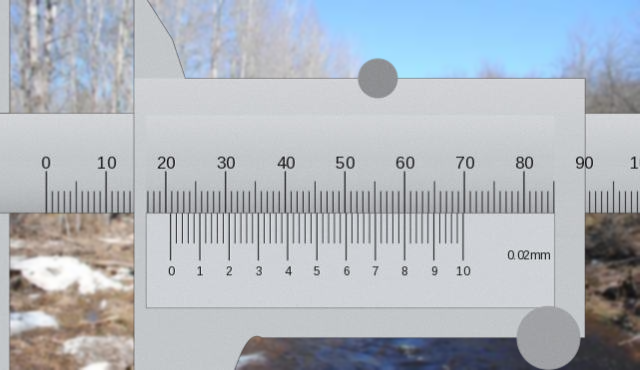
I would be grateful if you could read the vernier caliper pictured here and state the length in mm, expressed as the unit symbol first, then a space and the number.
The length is mm 20.8
